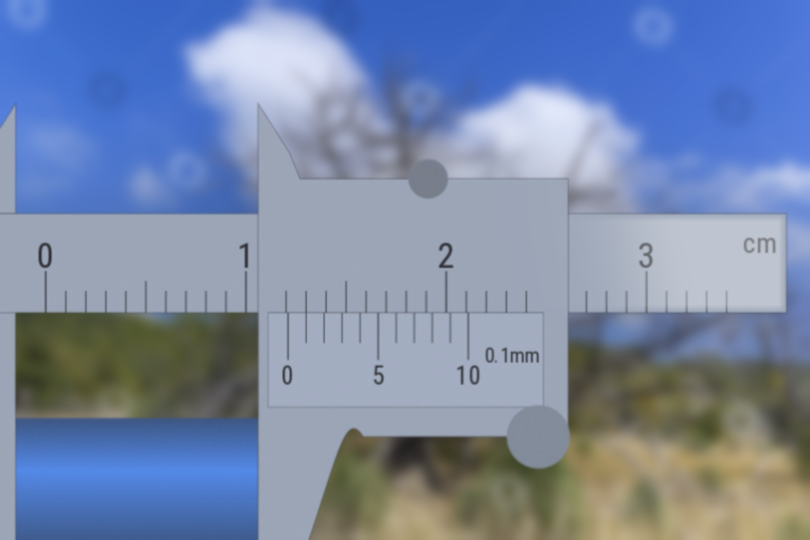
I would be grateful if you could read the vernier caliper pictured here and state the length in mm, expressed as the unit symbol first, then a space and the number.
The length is mm 12.1
